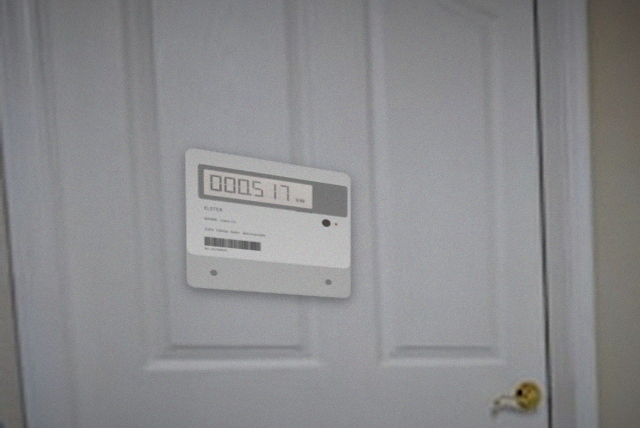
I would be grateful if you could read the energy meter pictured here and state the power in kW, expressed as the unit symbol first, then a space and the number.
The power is kW 0.517
